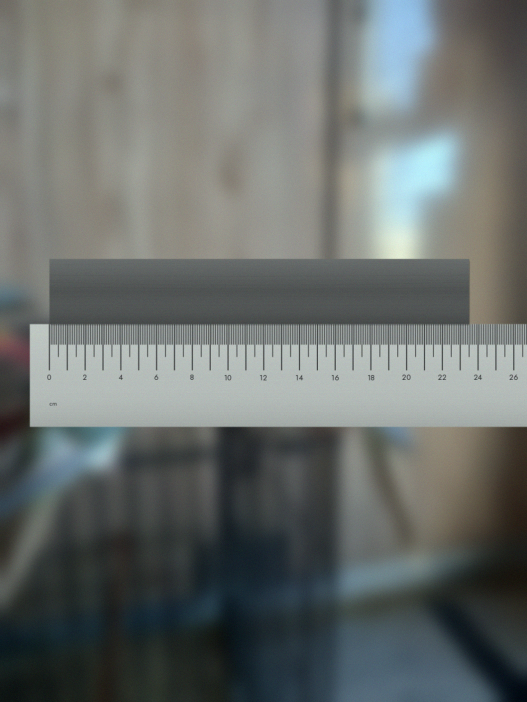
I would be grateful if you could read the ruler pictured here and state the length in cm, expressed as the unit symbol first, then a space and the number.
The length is cm 23.5
